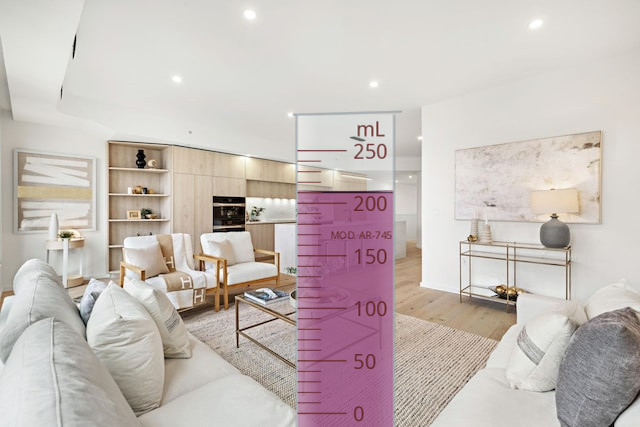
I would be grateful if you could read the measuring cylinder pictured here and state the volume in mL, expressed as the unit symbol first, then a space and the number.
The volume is mL 210
